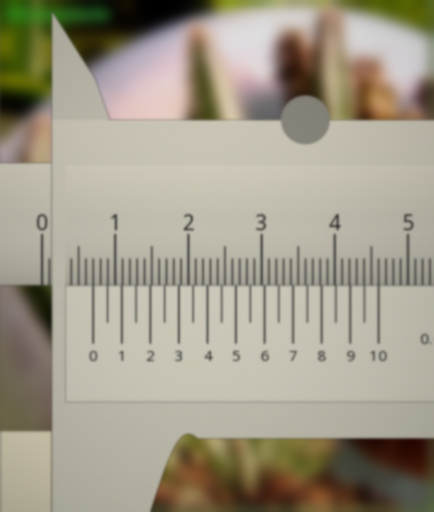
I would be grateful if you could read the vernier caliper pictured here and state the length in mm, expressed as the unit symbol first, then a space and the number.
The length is mm 7.0
